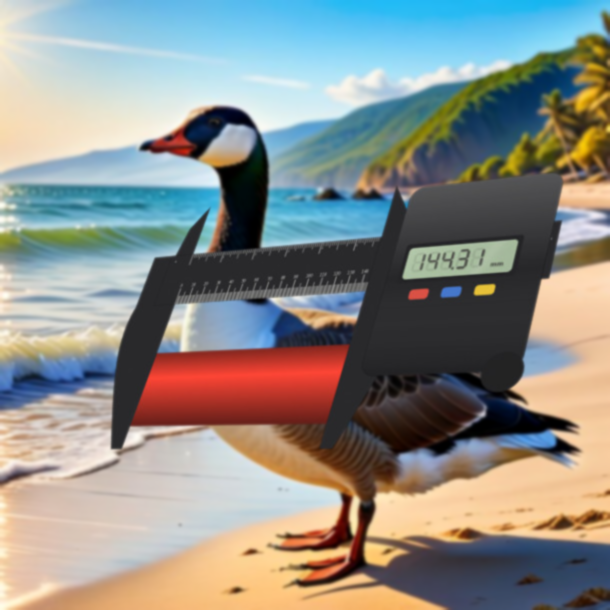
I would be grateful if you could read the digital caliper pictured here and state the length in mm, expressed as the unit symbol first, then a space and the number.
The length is mm 144.31
